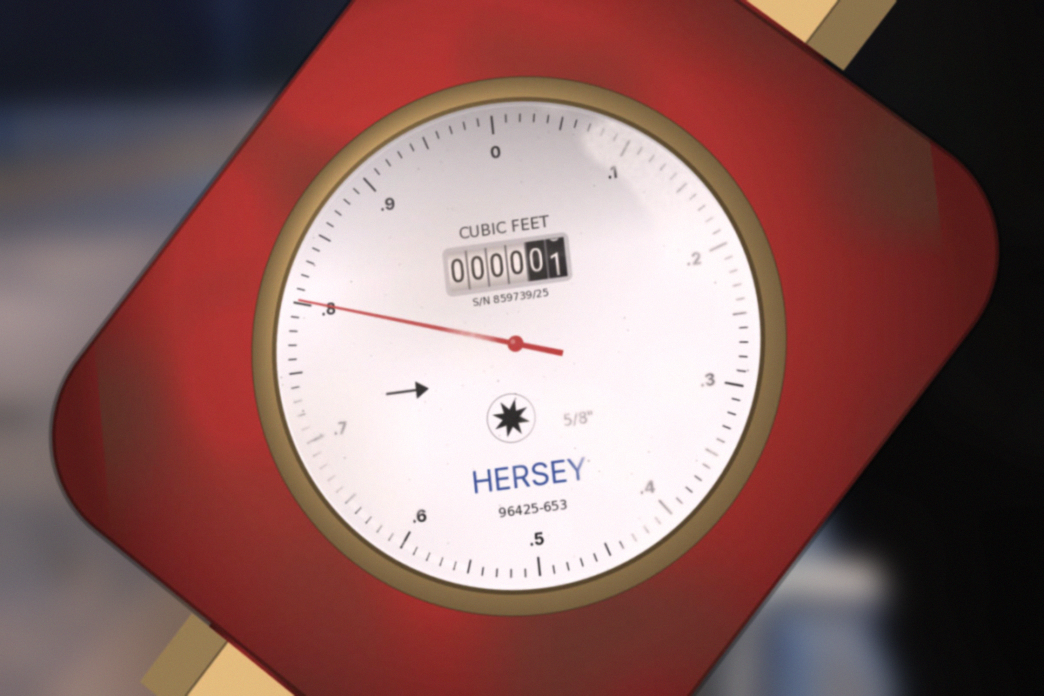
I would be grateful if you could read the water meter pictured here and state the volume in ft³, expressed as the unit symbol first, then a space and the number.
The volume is ft³ 0.80
